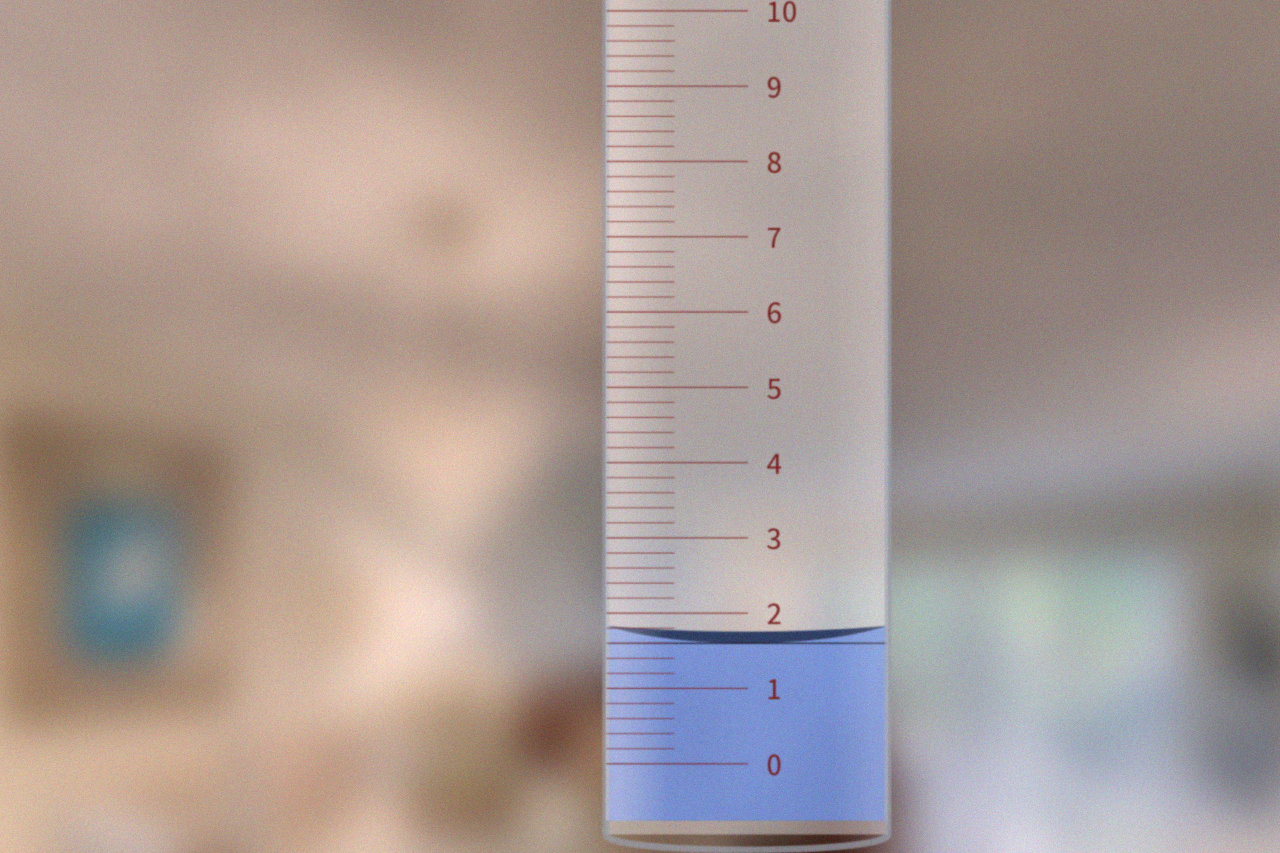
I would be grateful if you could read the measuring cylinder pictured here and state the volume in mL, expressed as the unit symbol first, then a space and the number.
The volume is mL 1.6
